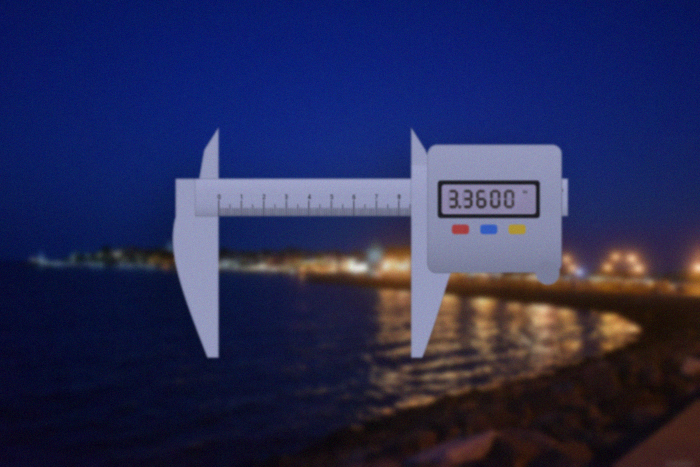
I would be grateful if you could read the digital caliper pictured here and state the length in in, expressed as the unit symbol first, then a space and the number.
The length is in 3.3600
